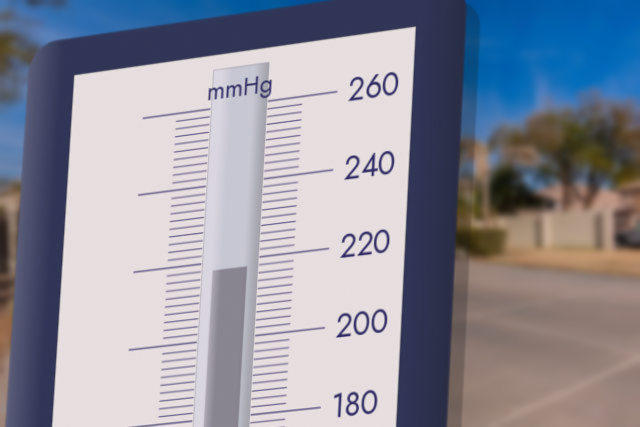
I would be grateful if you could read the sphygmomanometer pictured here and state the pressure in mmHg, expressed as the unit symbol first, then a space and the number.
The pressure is mmHg 218
